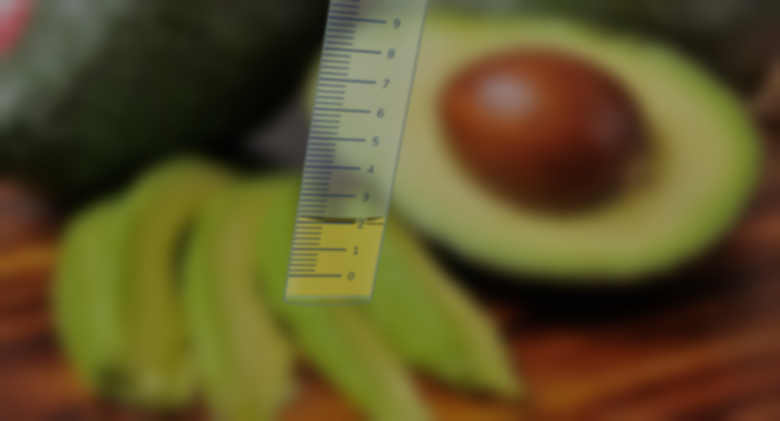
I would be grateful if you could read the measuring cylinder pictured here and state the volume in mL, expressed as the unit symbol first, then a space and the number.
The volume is mL 2
